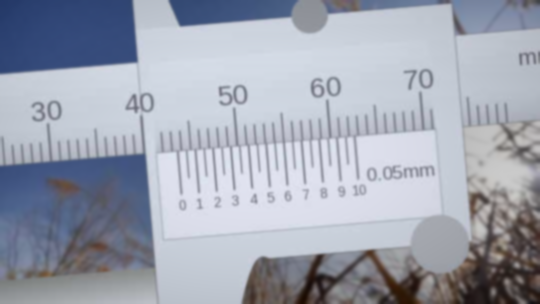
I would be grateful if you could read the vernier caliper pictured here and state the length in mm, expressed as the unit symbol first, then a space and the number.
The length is mm 43.6
